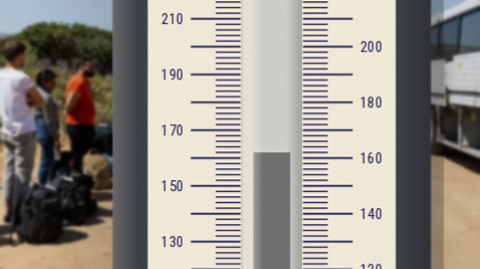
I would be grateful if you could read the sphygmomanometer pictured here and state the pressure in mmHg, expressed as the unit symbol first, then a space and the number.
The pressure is mmHg 162
